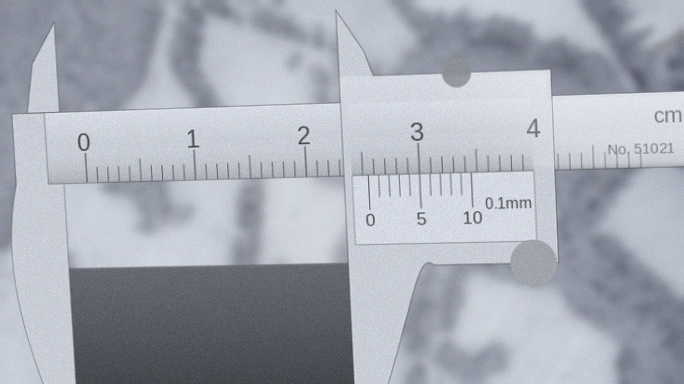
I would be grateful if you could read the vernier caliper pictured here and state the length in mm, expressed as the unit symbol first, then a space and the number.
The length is mm 25.5
